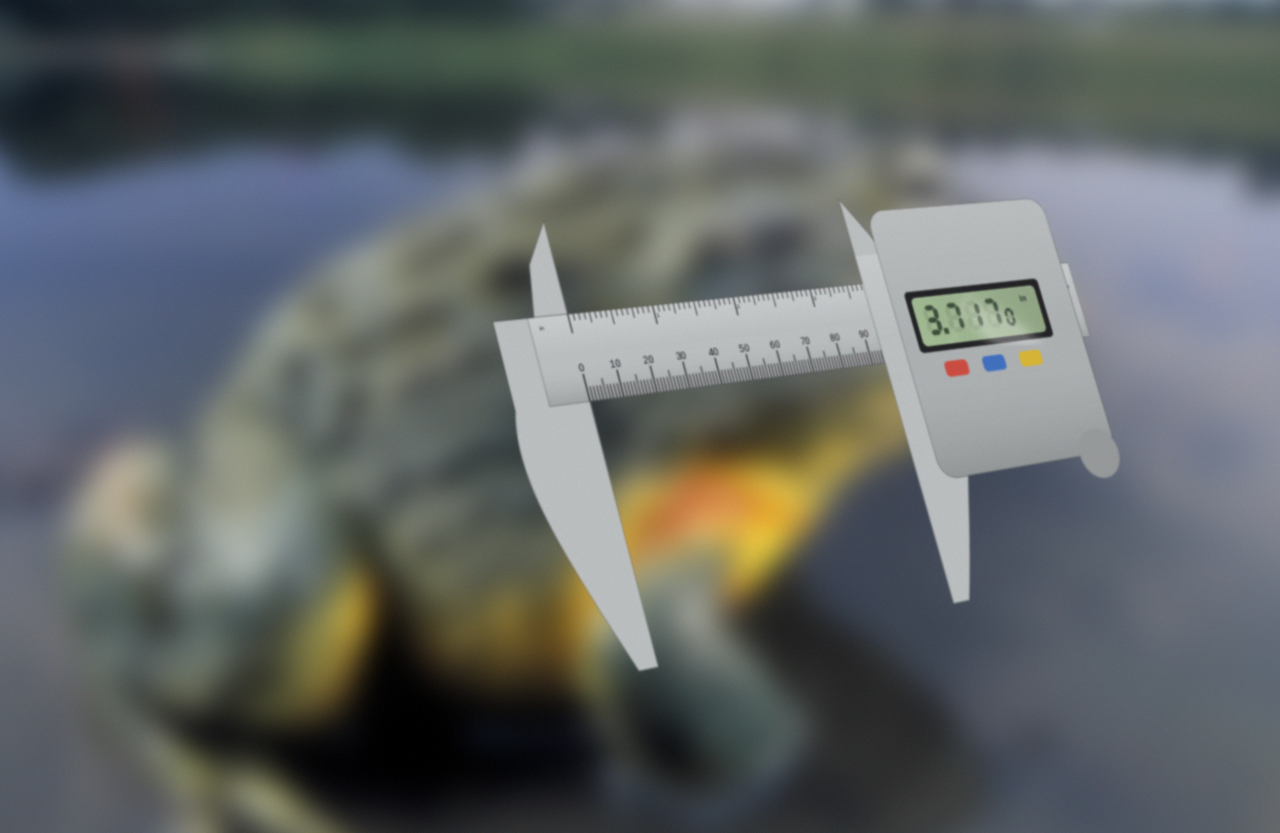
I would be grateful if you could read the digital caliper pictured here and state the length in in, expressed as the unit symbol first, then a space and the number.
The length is in 3.7170
